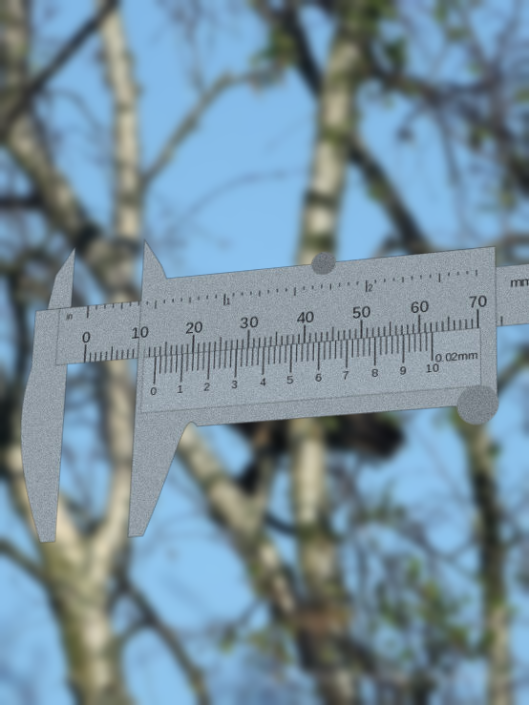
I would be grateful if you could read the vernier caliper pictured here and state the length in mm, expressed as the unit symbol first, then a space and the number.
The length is mm 13.2
